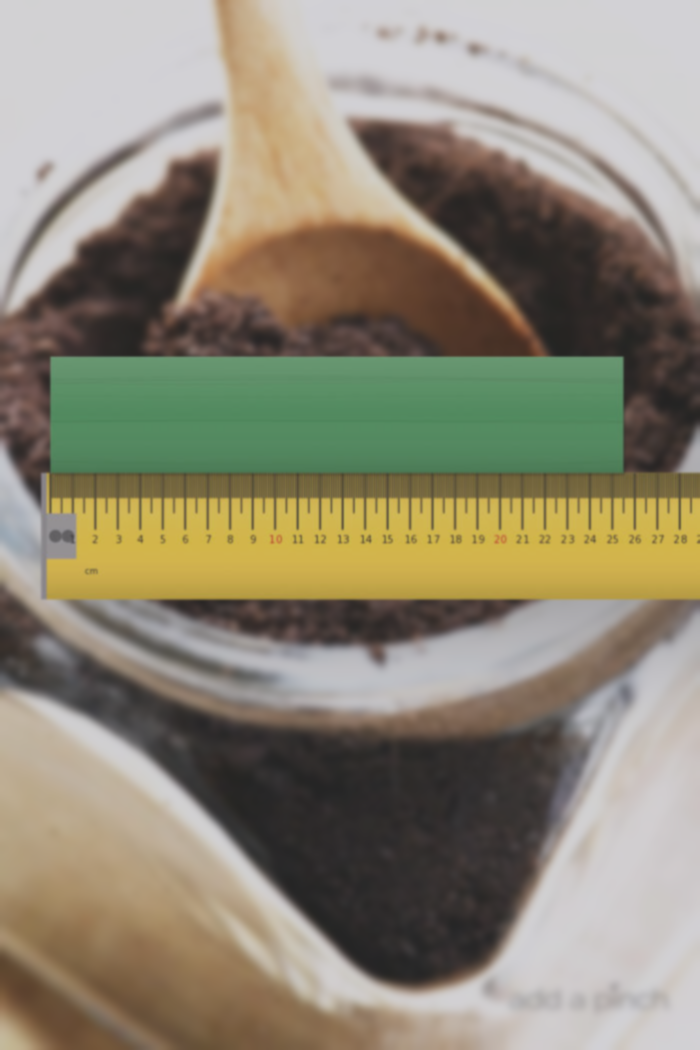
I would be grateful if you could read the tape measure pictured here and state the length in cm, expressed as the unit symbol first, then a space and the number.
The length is cm 25.5
